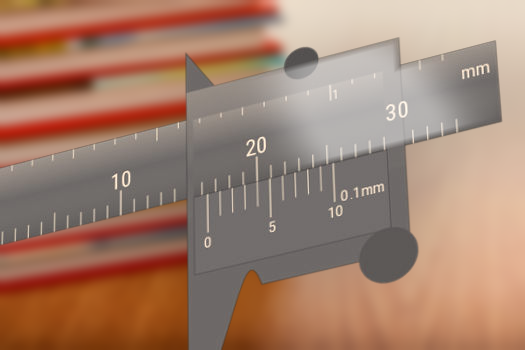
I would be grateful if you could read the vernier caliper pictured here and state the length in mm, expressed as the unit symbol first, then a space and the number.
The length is mm 16.4
